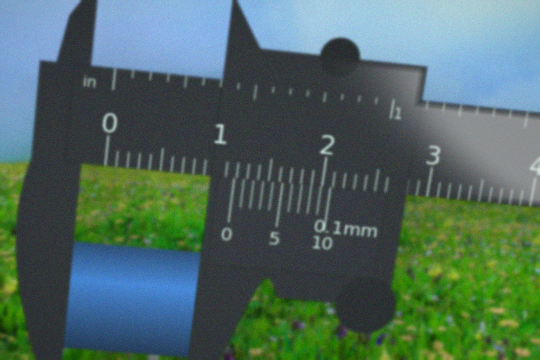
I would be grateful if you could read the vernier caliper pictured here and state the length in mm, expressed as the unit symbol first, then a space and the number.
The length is mm 11.8
